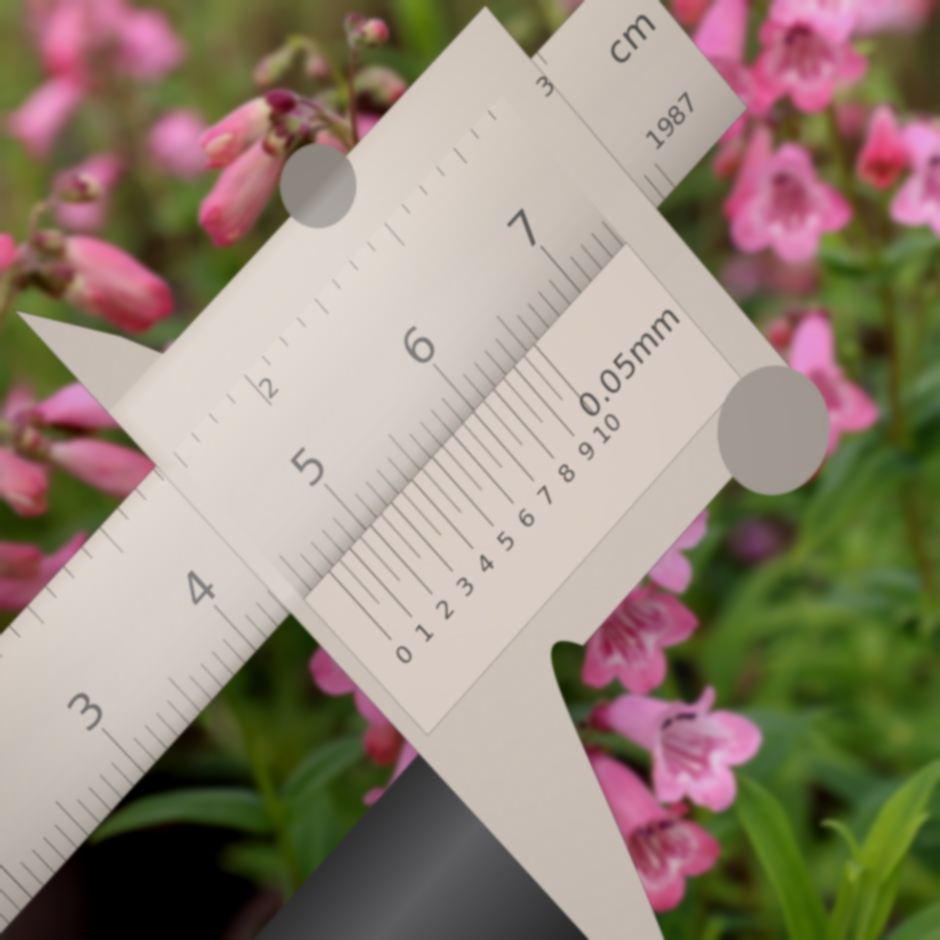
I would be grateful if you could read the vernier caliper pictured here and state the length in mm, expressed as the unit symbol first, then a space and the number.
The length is mm 46.6
